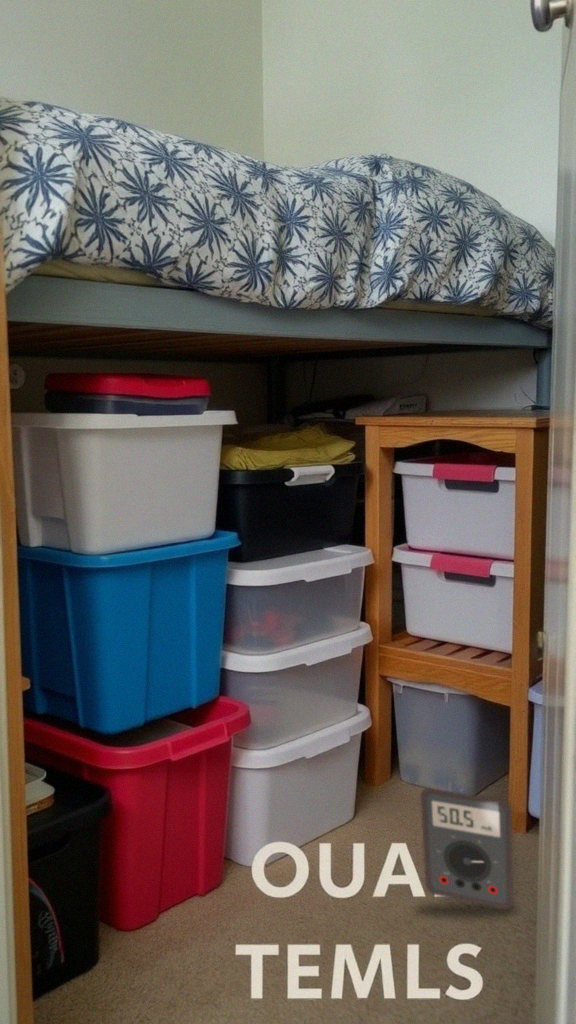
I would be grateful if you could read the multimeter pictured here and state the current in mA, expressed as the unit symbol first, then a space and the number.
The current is mA 50.5
